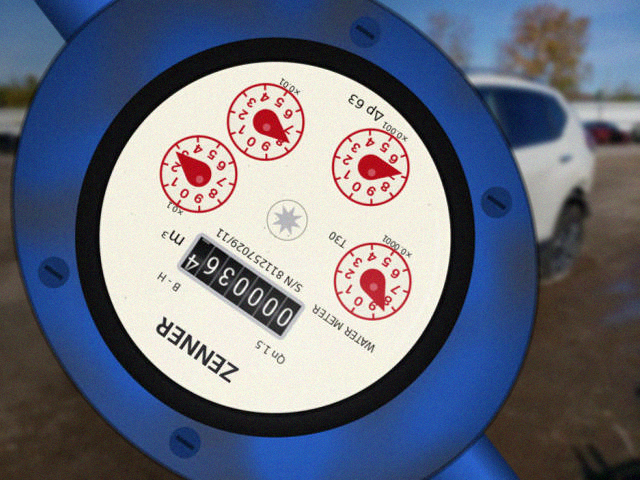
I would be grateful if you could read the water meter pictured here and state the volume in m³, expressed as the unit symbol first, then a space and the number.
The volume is m³ 364.2768
